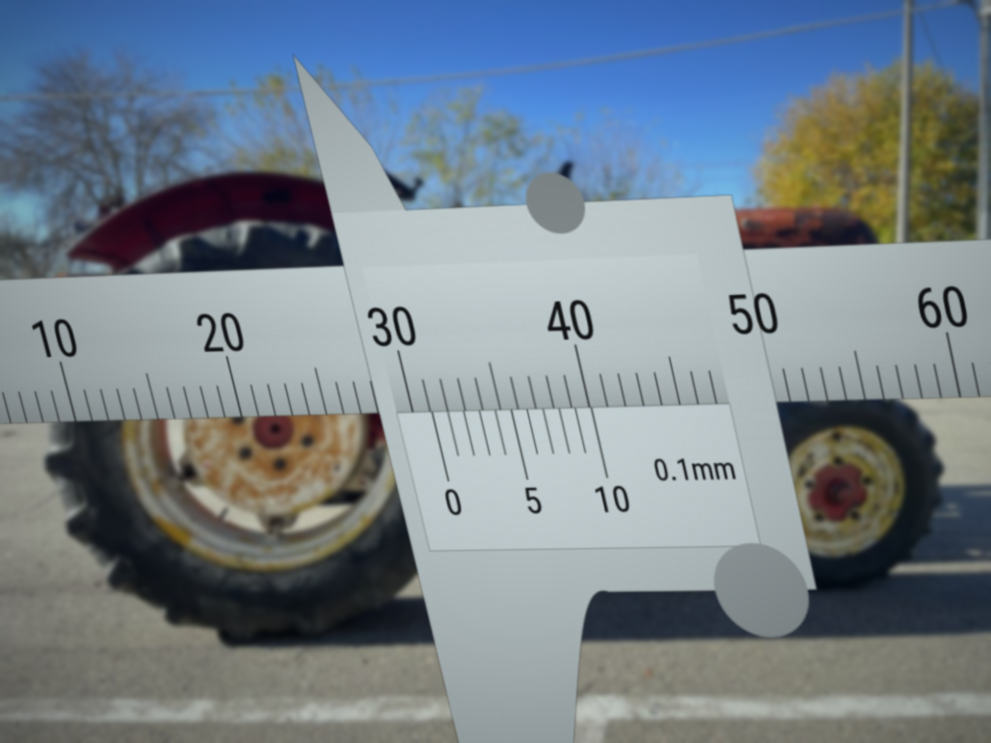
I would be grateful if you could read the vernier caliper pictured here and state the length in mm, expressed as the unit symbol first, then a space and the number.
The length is mm 31.1
